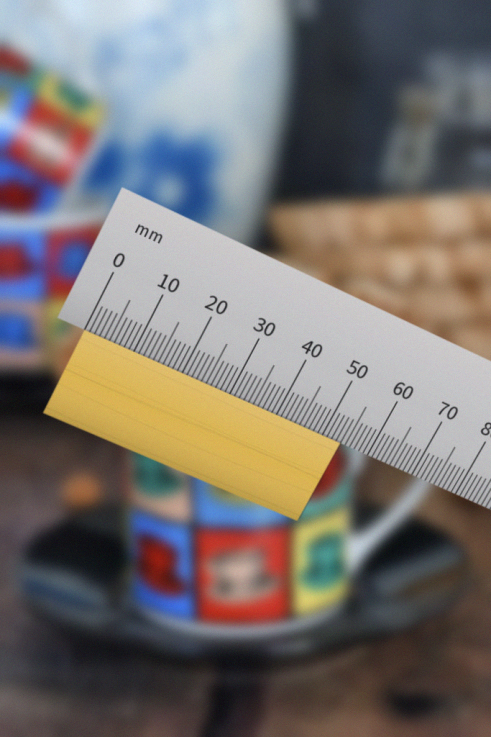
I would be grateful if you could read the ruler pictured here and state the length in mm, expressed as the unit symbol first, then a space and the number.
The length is mm 54
